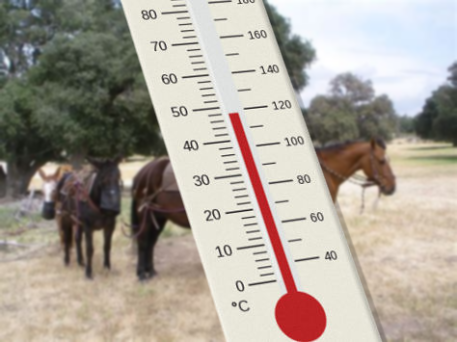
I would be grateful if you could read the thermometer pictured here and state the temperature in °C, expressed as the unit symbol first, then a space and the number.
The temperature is °C 48
